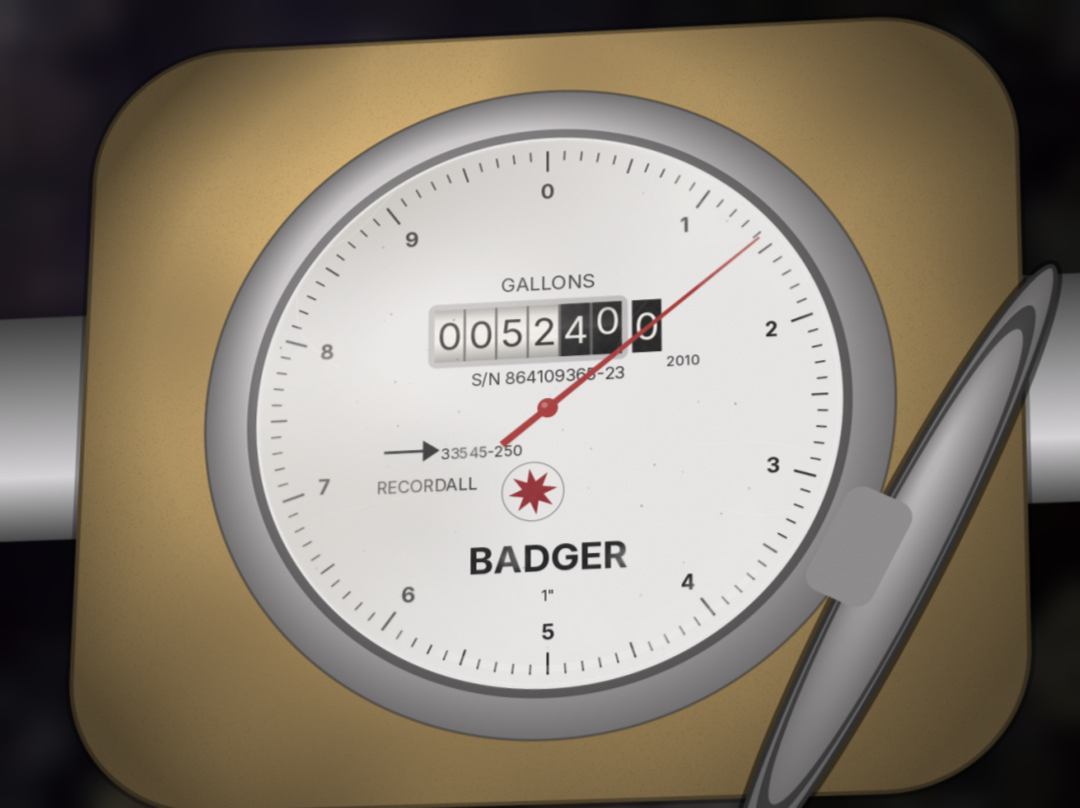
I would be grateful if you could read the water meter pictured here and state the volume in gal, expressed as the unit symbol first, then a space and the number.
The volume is gal 52401.4
